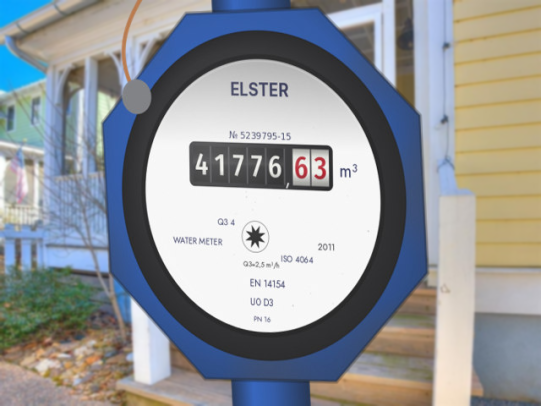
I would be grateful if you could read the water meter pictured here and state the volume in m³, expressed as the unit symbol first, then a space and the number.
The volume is m³ 41776.63
